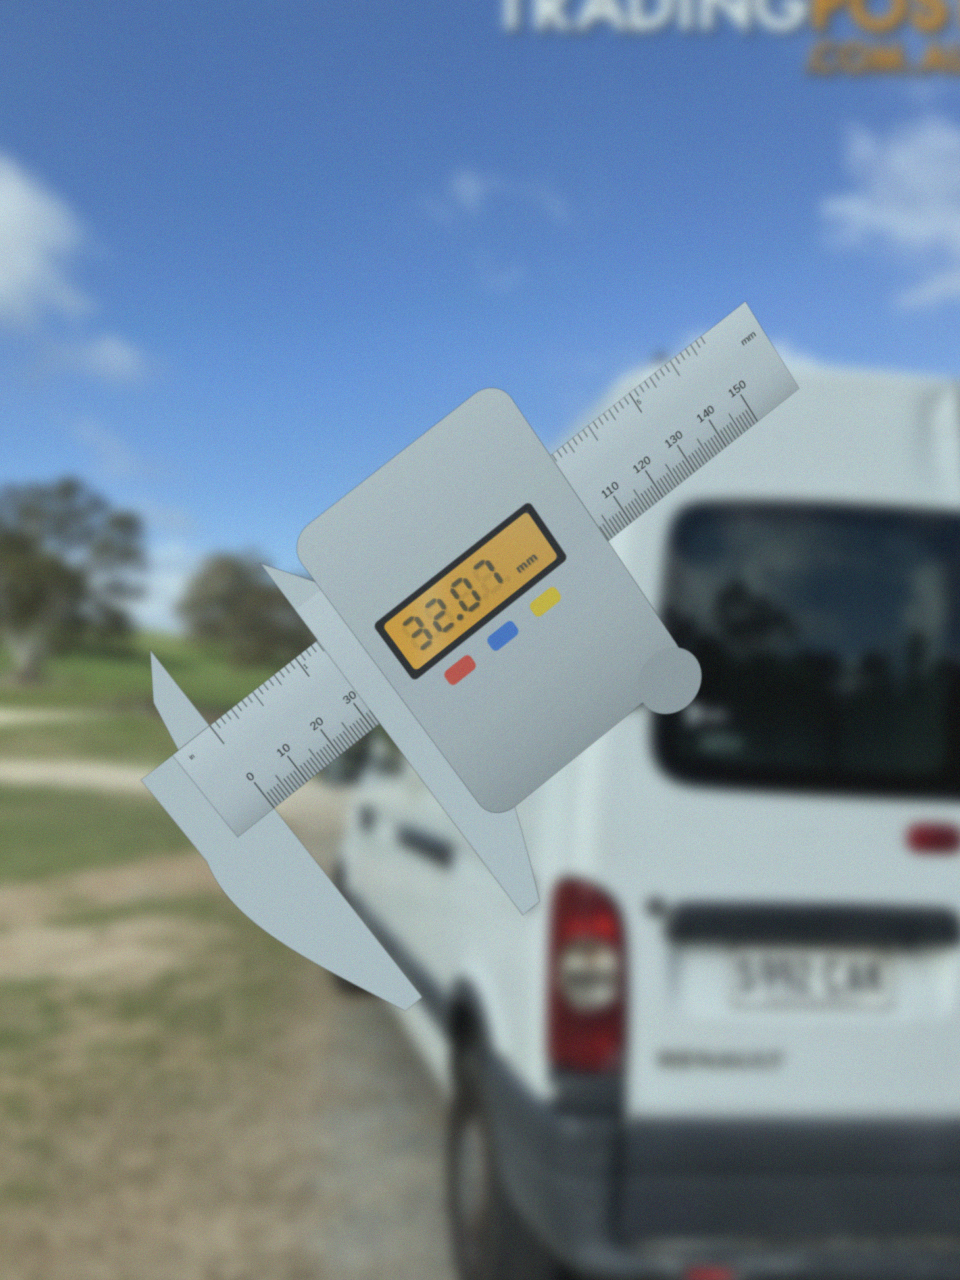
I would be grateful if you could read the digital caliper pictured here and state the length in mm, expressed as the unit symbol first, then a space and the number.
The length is mm 32.07
